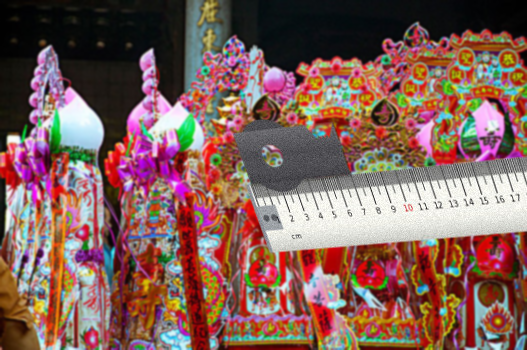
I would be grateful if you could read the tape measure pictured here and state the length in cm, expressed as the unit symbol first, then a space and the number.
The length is cm 7
